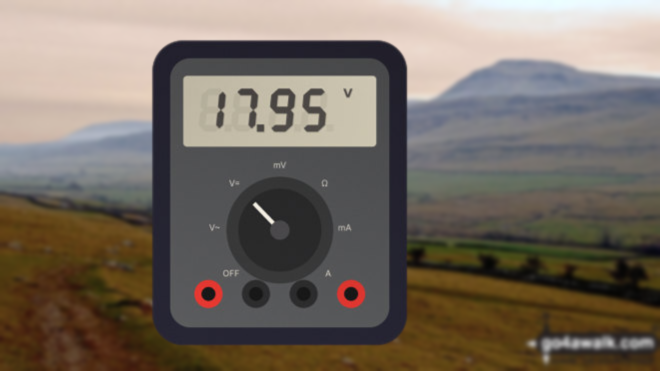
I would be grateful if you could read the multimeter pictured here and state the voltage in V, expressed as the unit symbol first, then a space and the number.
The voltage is V 17.95
